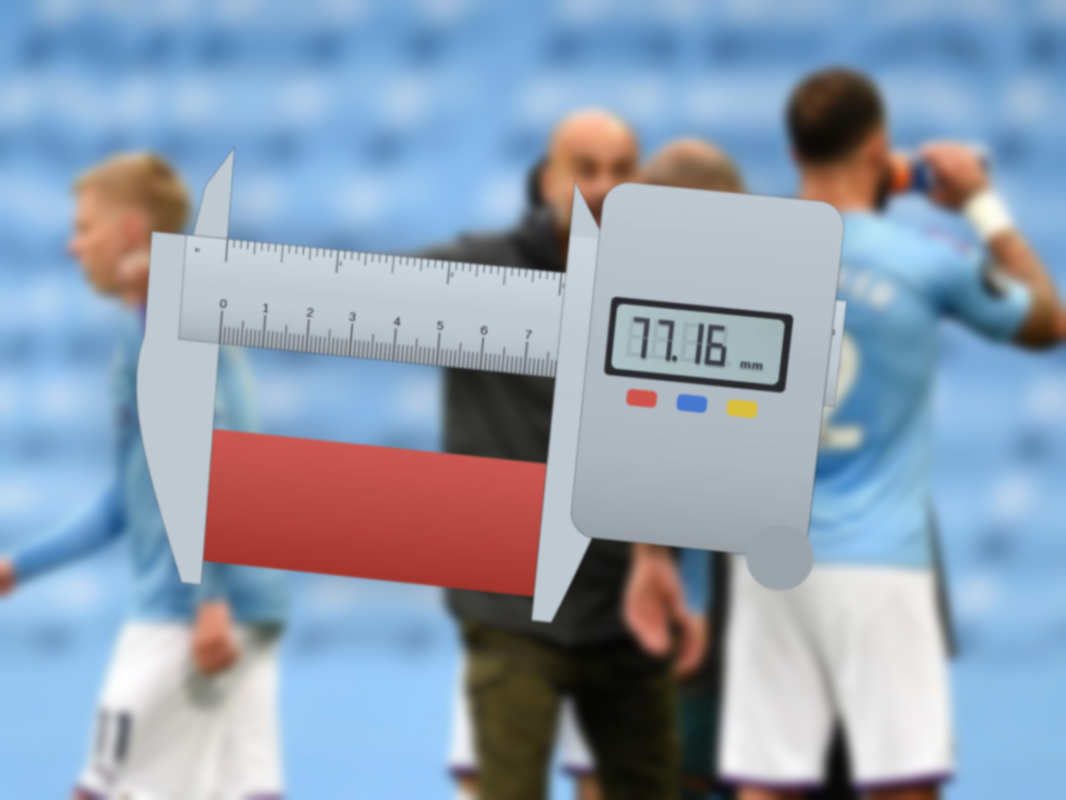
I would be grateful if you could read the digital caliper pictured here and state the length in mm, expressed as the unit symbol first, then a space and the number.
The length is mm 77.16
